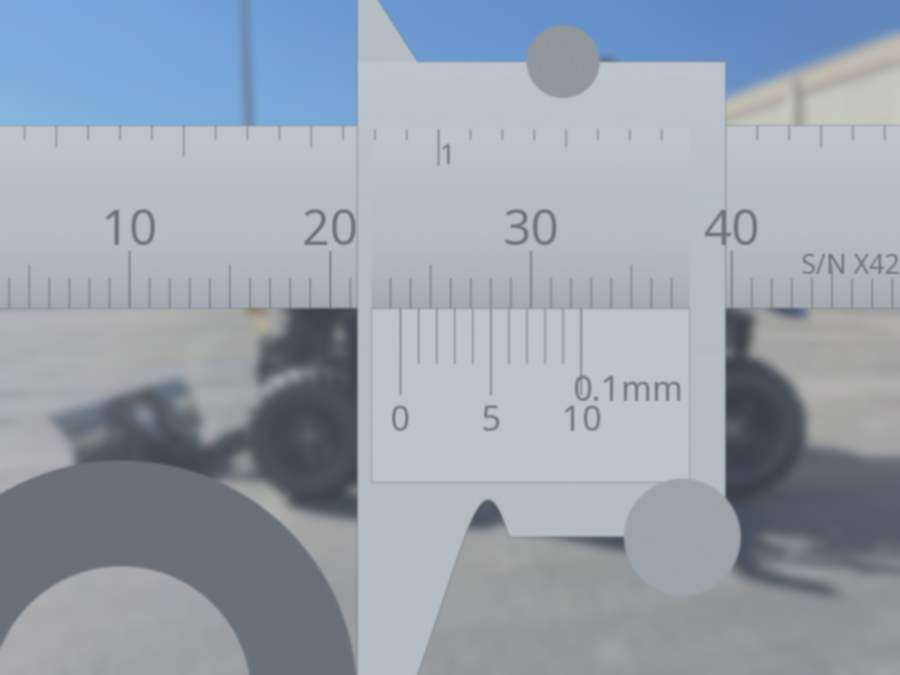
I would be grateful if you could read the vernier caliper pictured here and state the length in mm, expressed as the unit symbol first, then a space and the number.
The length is mm 23.5
